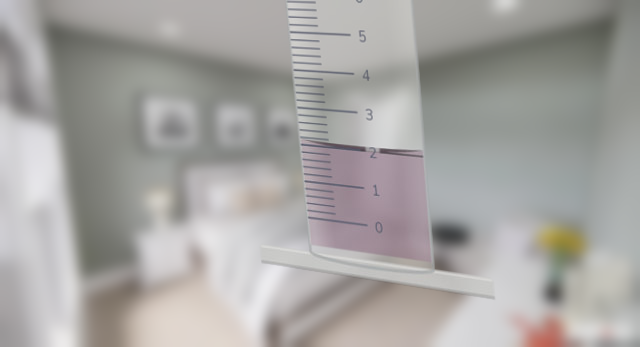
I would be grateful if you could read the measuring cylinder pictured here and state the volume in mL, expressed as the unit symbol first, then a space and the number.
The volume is mL 2
